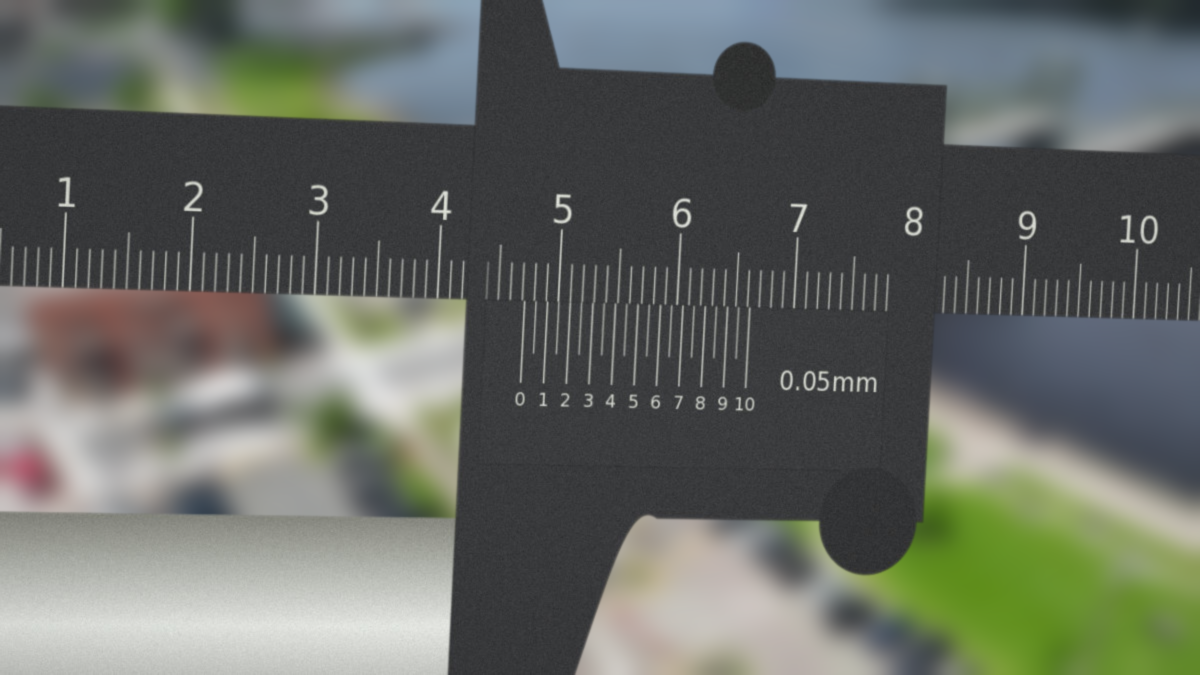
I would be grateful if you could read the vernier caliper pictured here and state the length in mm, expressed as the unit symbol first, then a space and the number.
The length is mm 47.2
